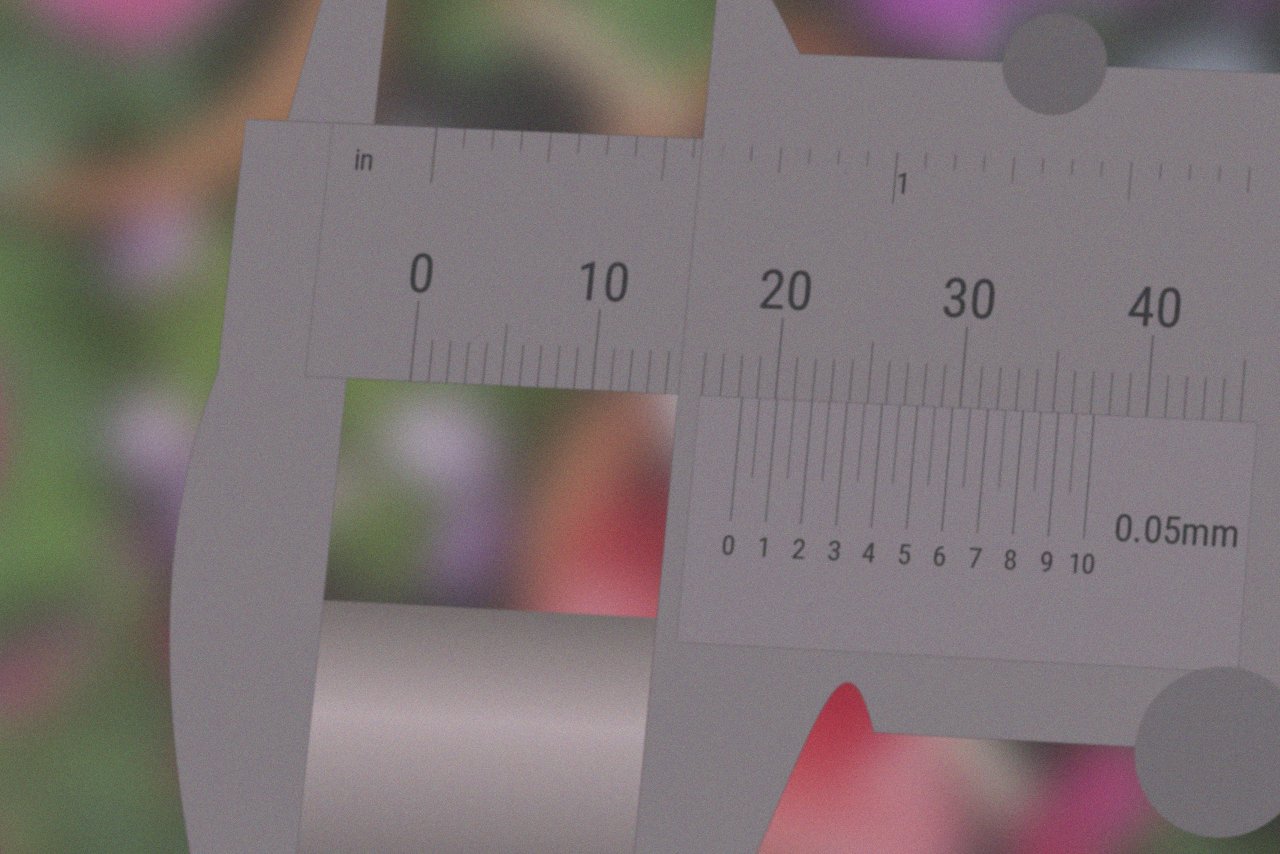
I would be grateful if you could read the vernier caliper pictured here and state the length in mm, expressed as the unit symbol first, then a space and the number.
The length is mm 18.2
